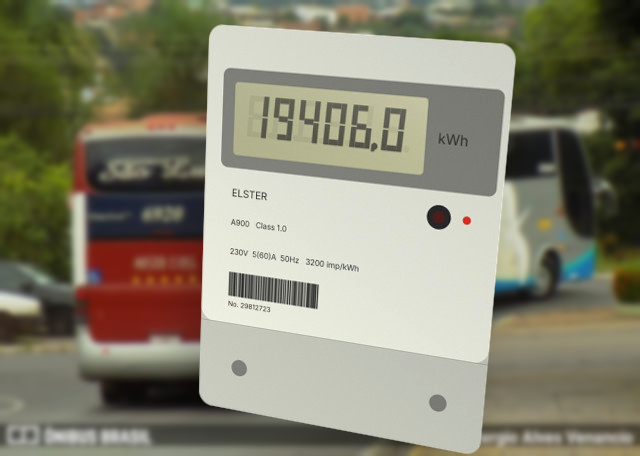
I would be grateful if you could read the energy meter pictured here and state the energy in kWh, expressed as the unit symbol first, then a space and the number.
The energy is kWh 19406.0
